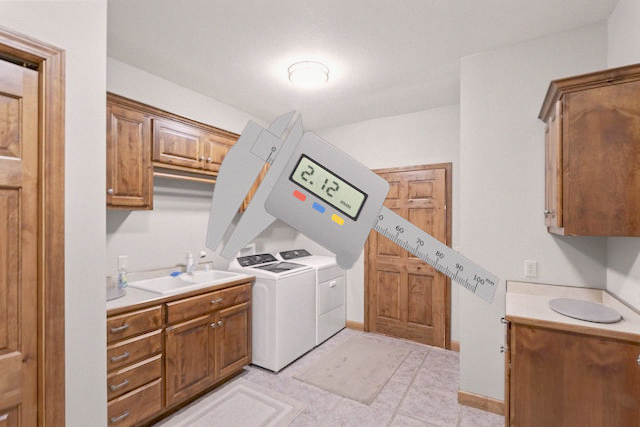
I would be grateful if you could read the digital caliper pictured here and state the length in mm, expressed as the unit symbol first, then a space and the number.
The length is mm 2.12
